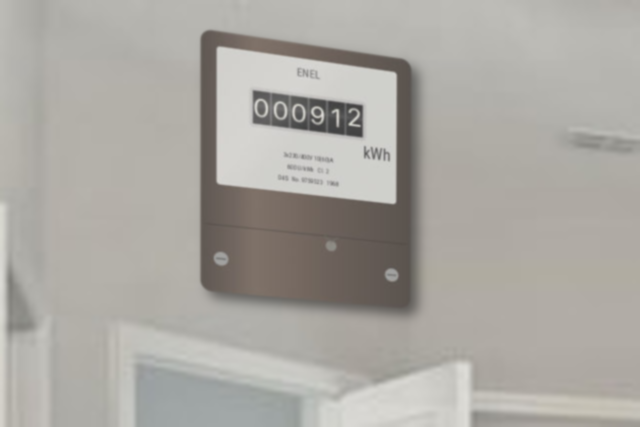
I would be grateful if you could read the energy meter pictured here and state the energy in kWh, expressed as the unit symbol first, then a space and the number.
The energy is kWh 912
